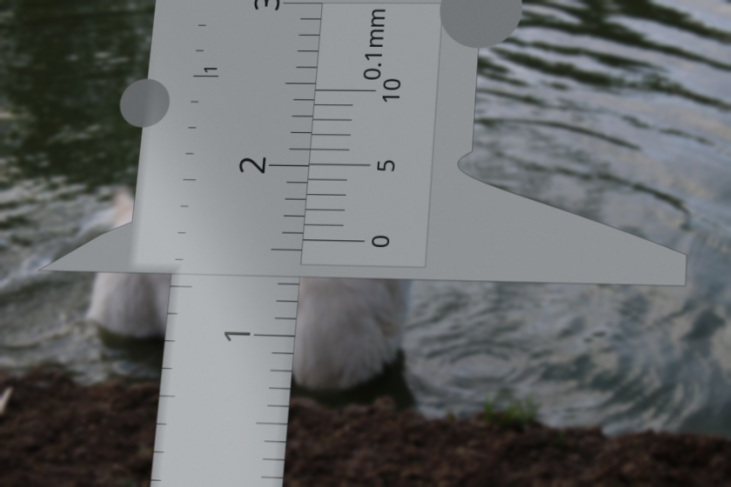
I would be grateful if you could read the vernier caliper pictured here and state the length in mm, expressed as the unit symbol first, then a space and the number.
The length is mm 15.6
